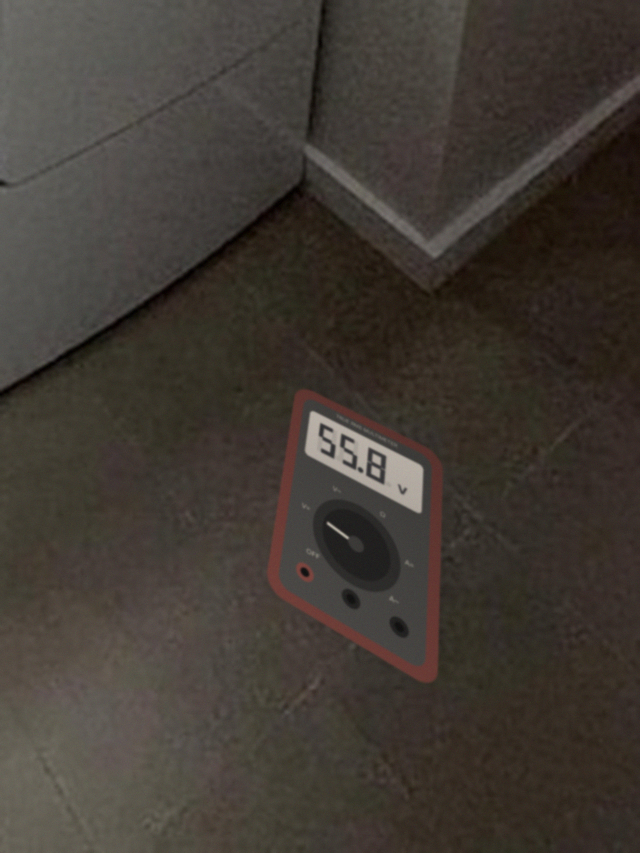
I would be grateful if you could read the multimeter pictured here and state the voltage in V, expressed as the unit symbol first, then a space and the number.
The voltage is V 55.8
